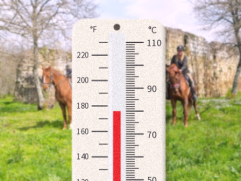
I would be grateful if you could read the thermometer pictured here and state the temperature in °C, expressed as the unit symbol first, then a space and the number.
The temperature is °C 80
